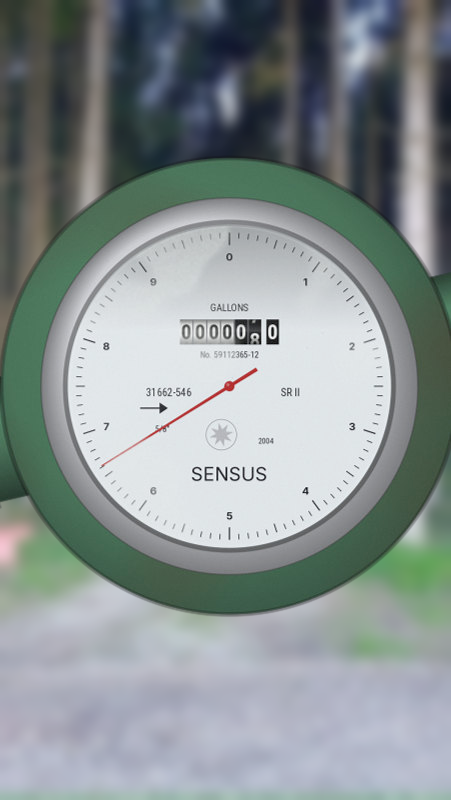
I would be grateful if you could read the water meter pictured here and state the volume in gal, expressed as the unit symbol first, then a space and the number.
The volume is gal 76.6
